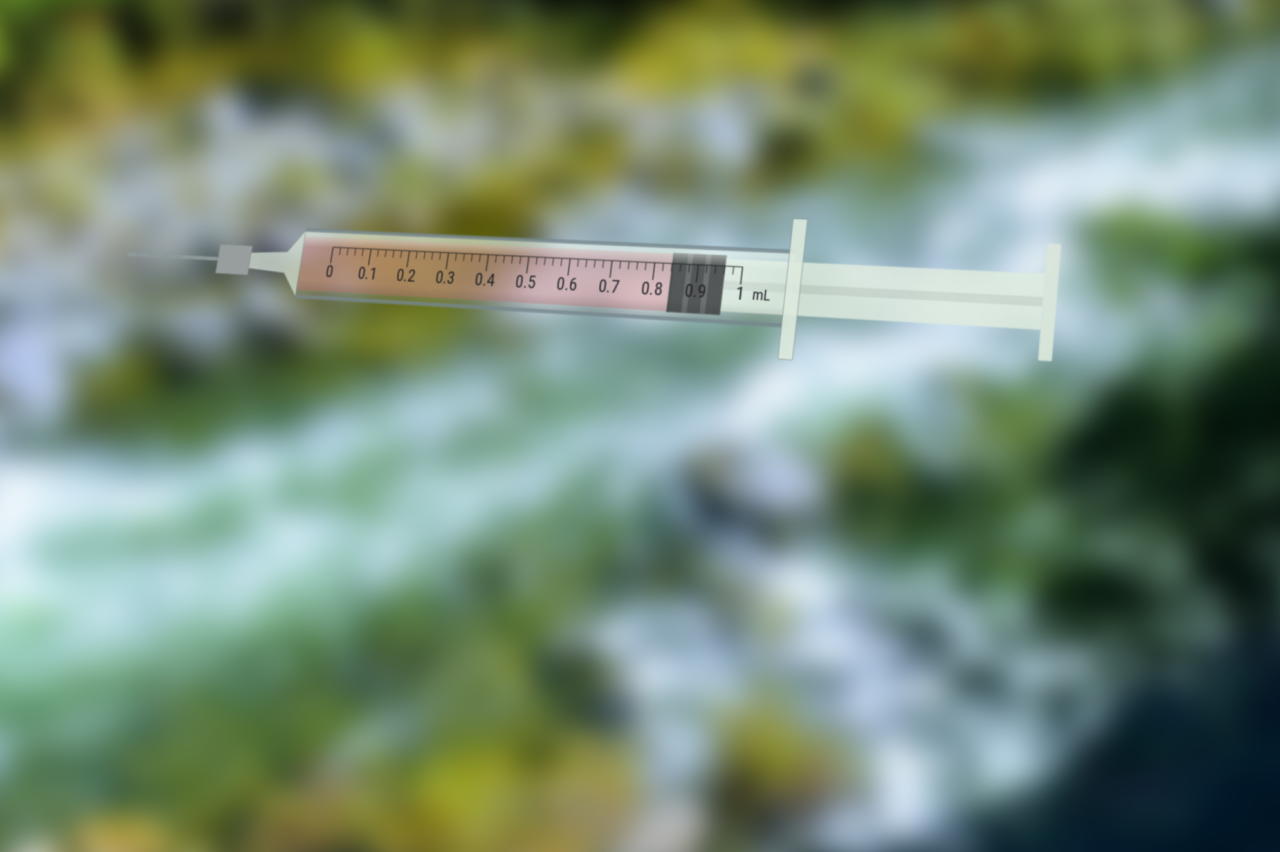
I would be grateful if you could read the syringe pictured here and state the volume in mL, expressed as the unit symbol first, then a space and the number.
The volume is mL 0.84
